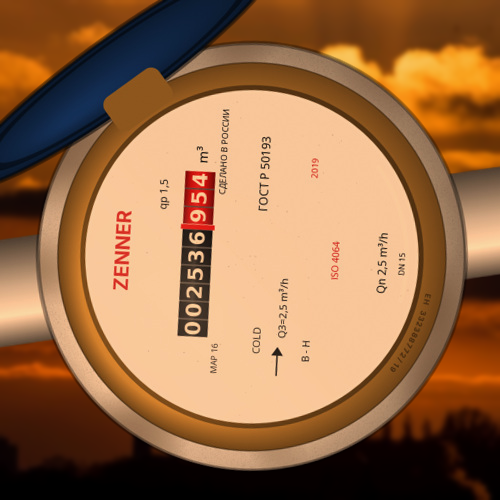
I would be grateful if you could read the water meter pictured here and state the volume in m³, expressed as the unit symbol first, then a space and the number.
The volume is m³ 2536.954
